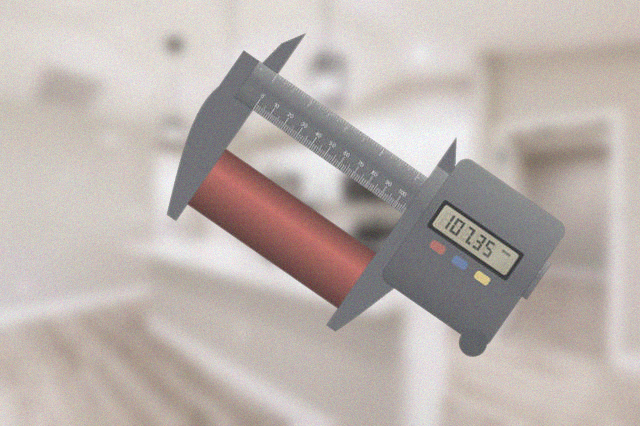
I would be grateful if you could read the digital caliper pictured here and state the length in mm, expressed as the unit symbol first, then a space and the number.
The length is mm 107.35
